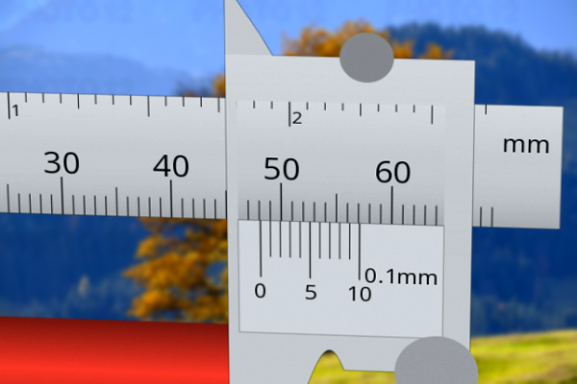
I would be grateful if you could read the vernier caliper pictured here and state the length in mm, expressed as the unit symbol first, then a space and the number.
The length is mm 48.1
